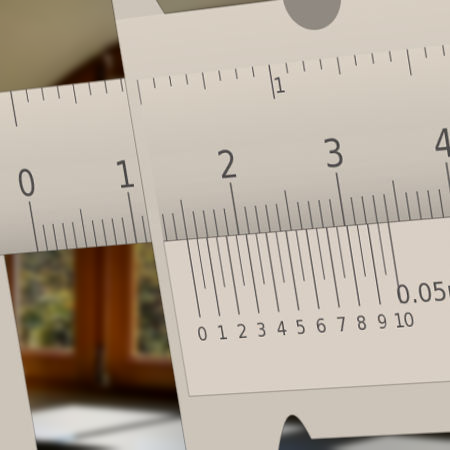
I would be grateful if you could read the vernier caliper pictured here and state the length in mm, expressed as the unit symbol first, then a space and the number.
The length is mm 15.0
